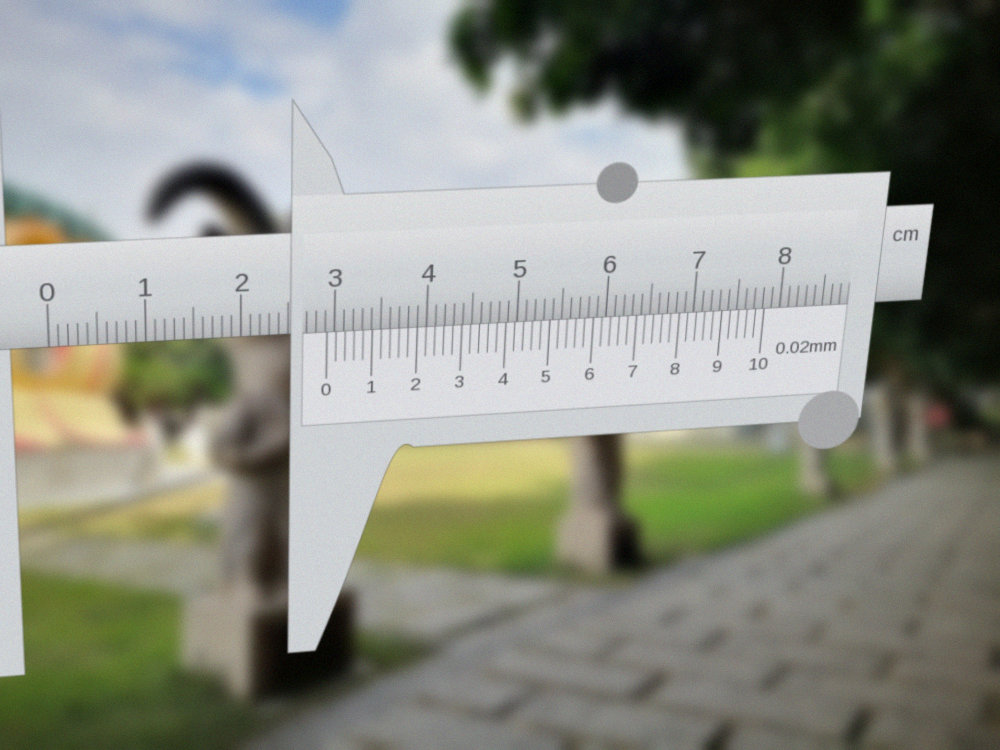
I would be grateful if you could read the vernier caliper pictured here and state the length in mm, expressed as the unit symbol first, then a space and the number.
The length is mm 29.2
